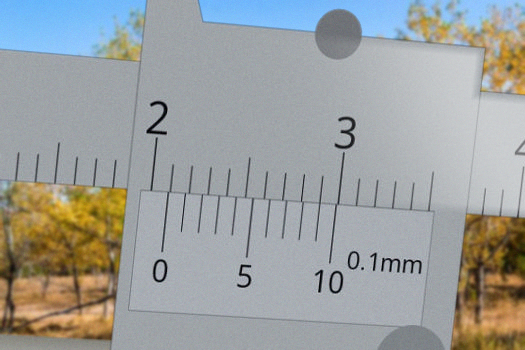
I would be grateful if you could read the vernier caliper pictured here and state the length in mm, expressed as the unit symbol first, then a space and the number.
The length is mm 20.9
